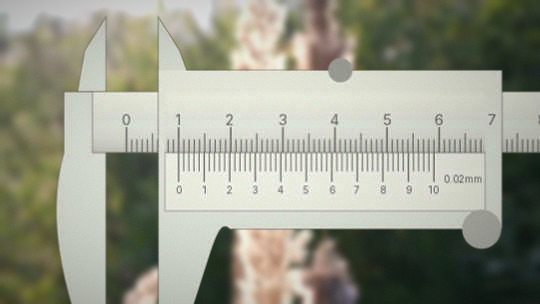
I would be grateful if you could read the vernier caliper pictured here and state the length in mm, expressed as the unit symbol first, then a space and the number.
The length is mm 10.0
